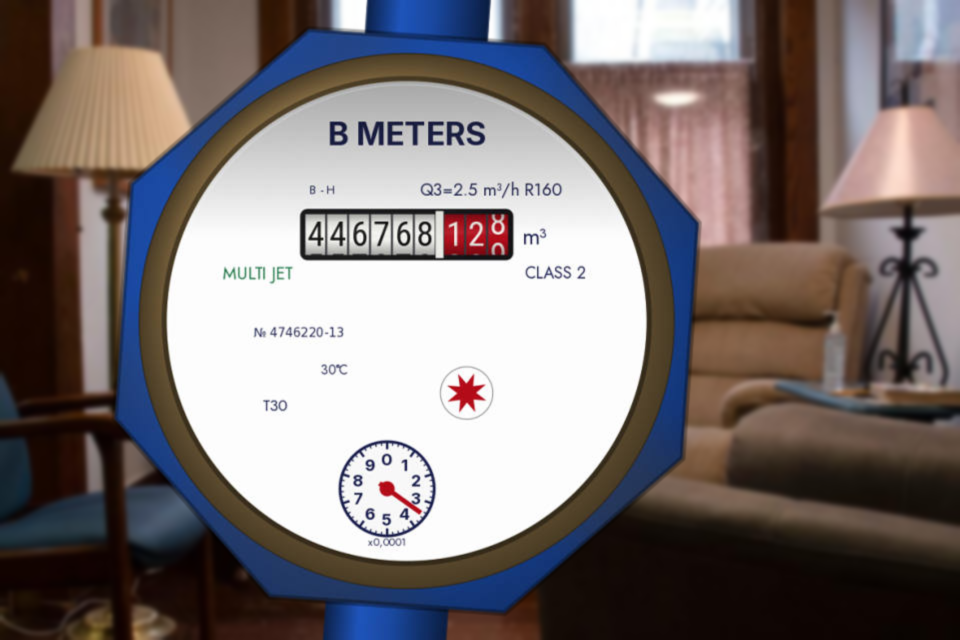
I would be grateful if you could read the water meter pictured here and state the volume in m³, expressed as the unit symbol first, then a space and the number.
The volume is m³ 446768.1283
